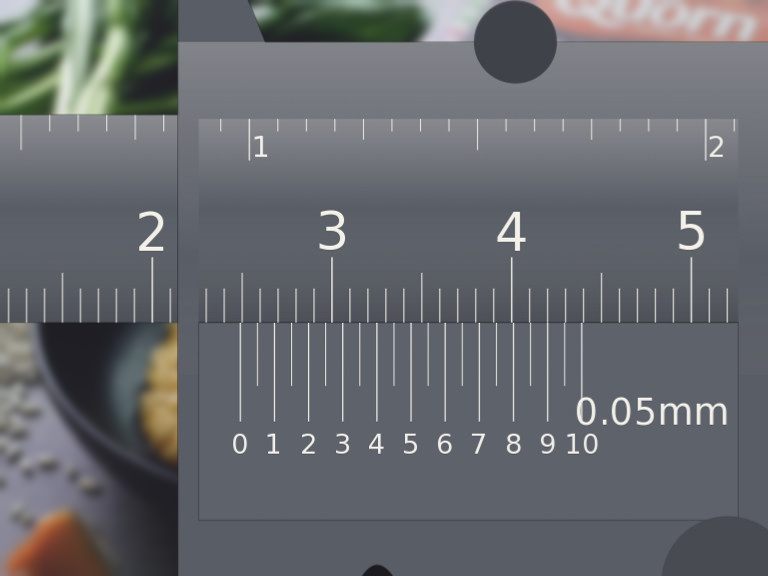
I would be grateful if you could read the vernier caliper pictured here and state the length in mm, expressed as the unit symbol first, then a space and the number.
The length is mm 24.9
